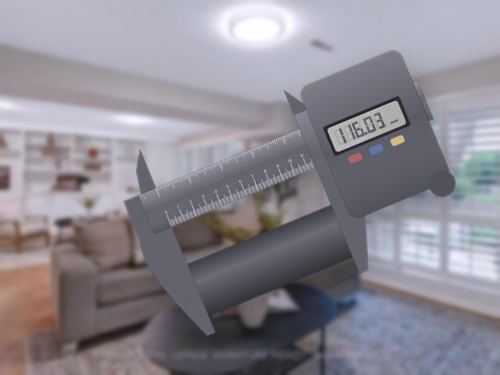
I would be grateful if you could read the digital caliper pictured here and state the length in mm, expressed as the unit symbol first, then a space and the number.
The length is mm 116.03
